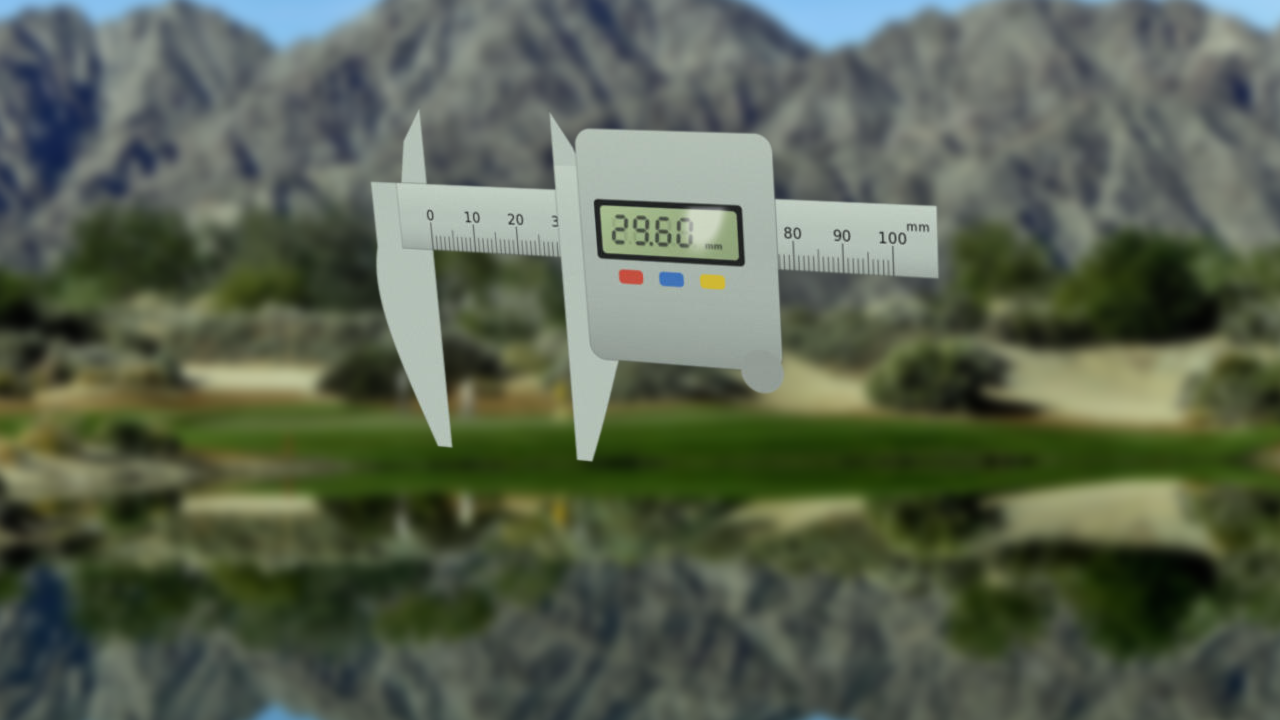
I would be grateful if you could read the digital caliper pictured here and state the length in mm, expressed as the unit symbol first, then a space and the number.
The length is mm 29.60
